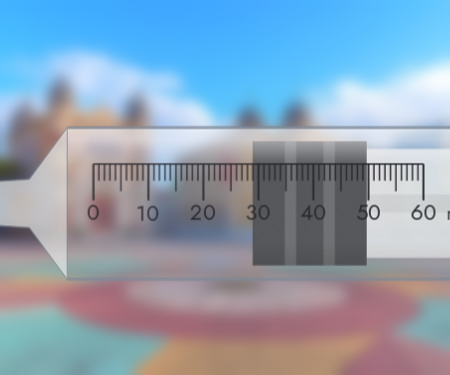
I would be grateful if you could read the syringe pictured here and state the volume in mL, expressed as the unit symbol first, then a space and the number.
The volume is mL 29
